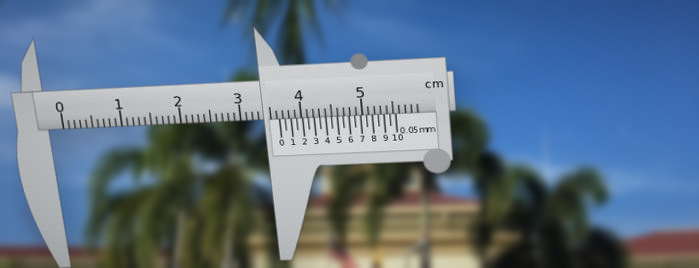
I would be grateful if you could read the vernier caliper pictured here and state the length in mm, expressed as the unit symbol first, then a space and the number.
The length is mm 36.4
